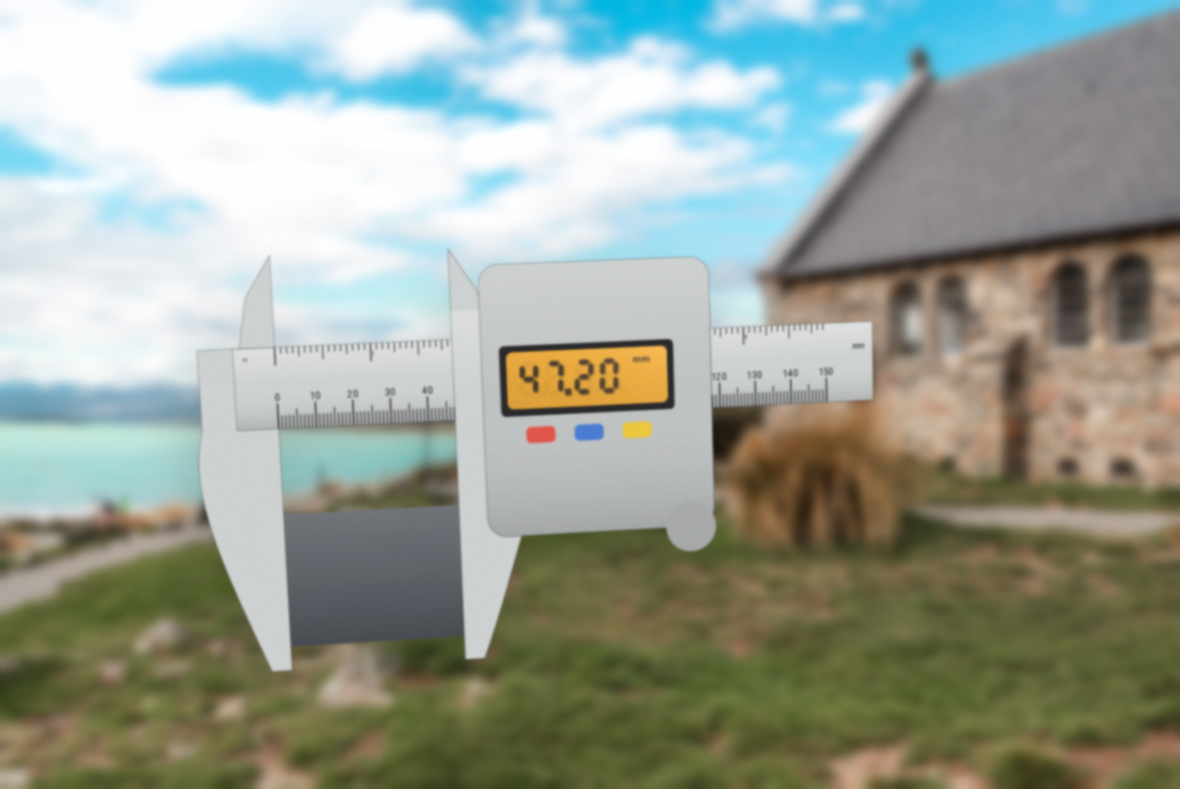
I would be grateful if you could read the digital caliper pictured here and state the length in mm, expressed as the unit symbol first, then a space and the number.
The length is mm 47.20
